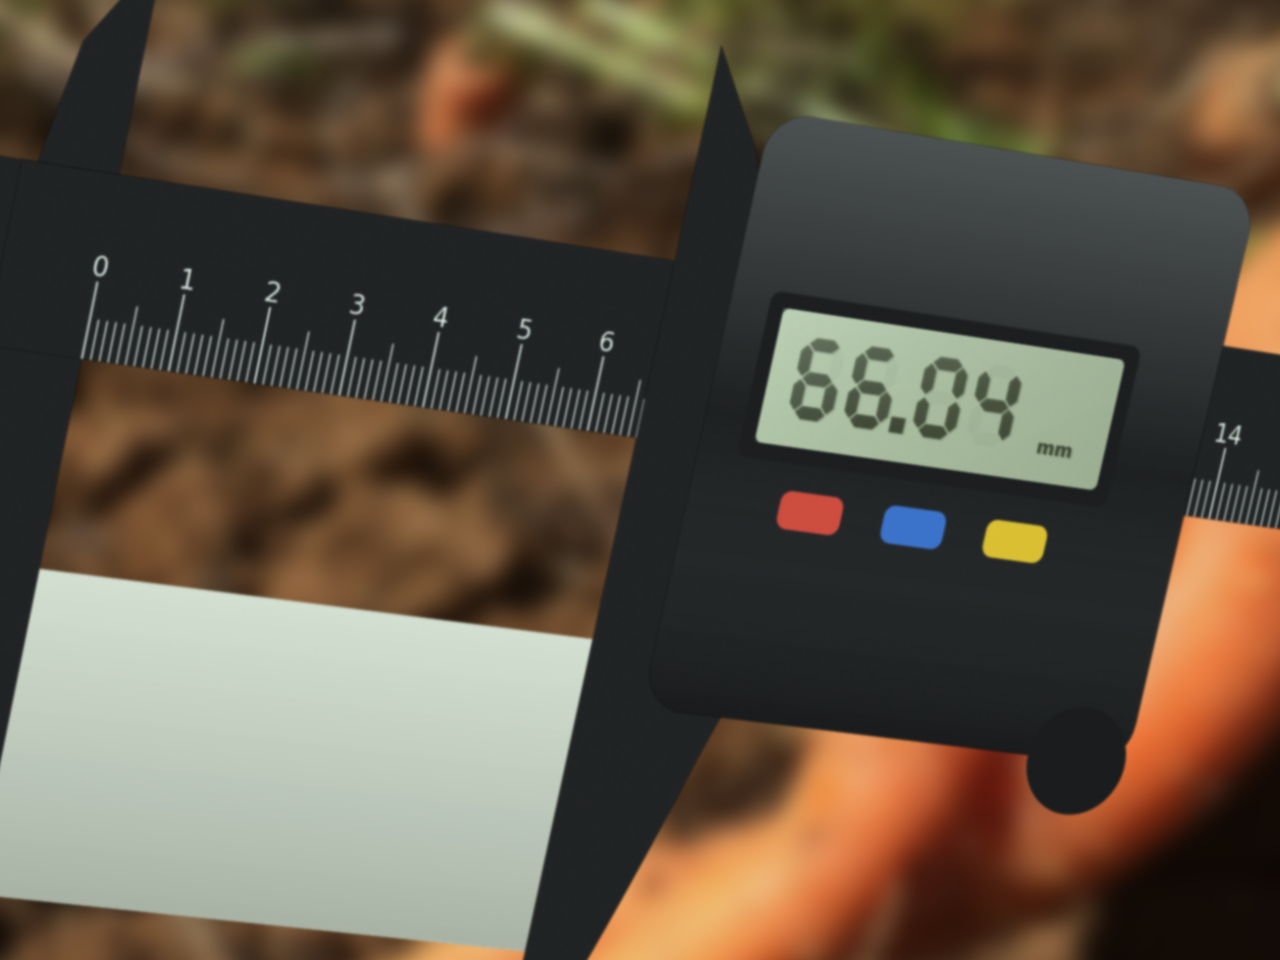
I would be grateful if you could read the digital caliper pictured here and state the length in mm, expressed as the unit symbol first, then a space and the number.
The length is mm 66.04
